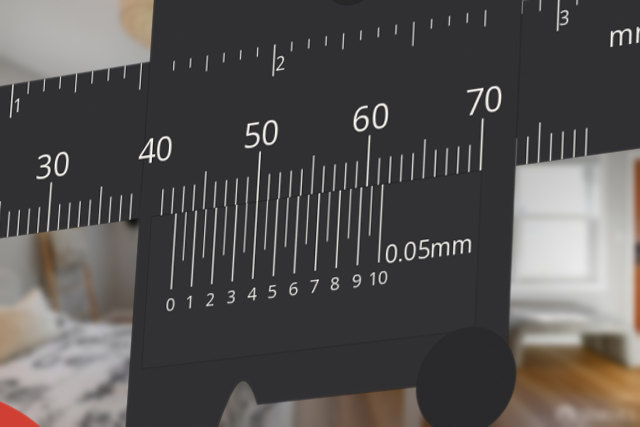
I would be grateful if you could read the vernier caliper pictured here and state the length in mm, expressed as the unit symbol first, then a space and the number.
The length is mm 42.4
